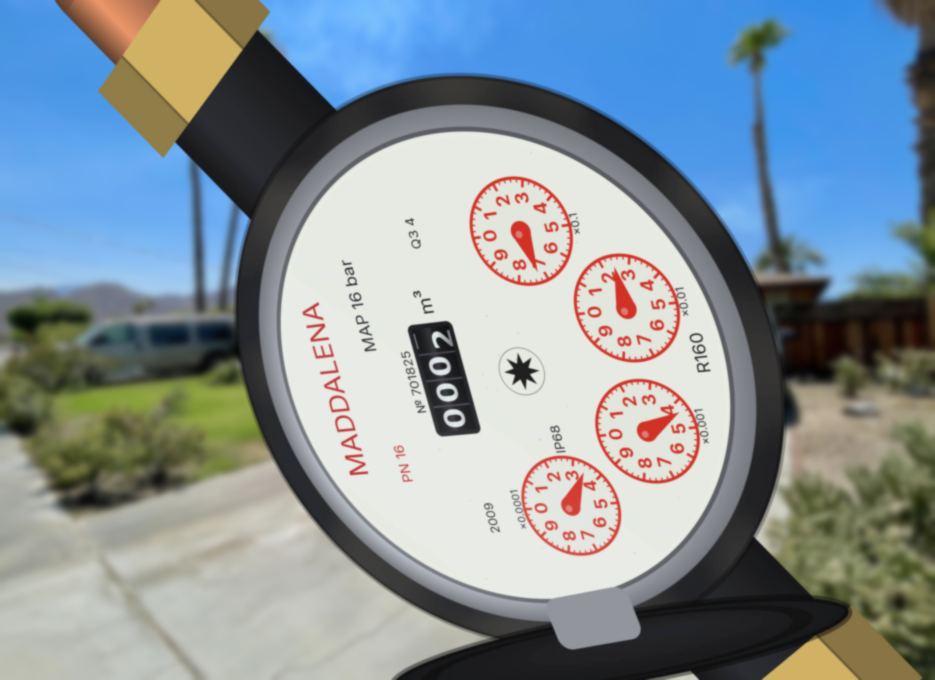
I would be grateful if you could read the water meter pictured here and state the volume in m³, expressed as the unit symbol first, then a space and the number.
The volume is m³ 1.7243
